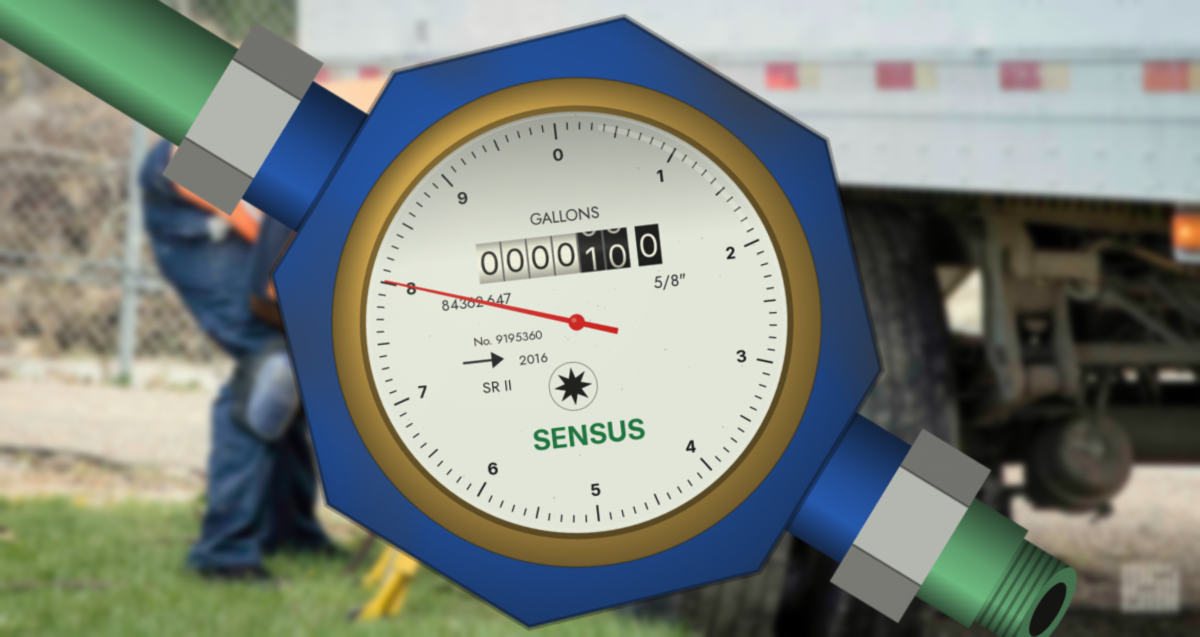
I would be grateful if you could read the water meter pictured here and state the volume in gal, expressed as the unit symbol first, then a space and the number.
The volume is gal 98.0
